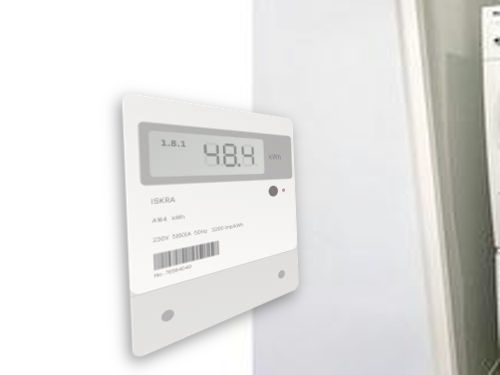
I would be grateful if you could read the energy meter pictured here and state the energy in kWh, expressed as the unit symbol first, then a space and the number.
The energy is kWh 48.4
